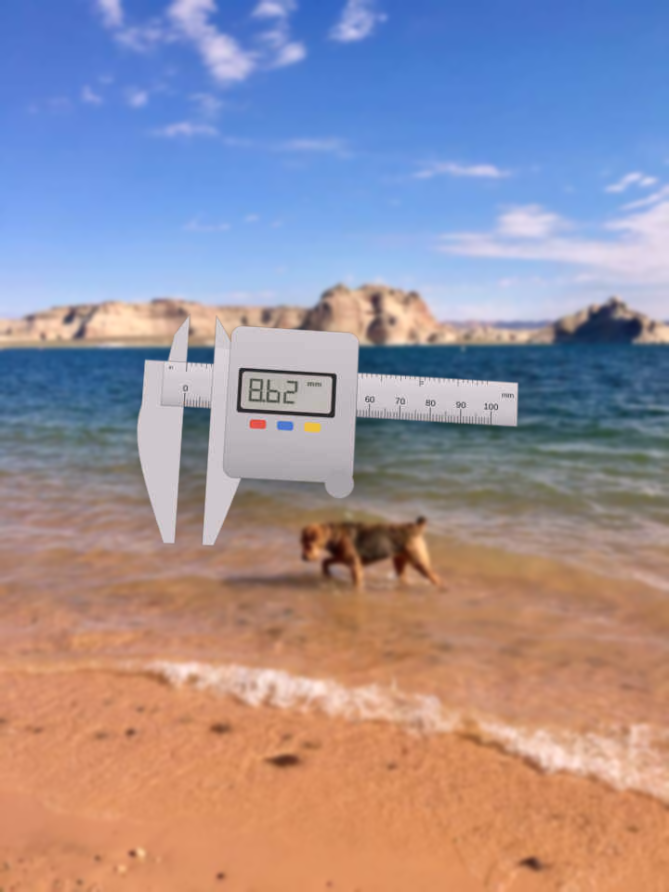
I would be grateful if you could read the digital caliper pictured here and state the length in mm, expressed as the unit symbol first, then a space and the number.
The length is mm 8.62
